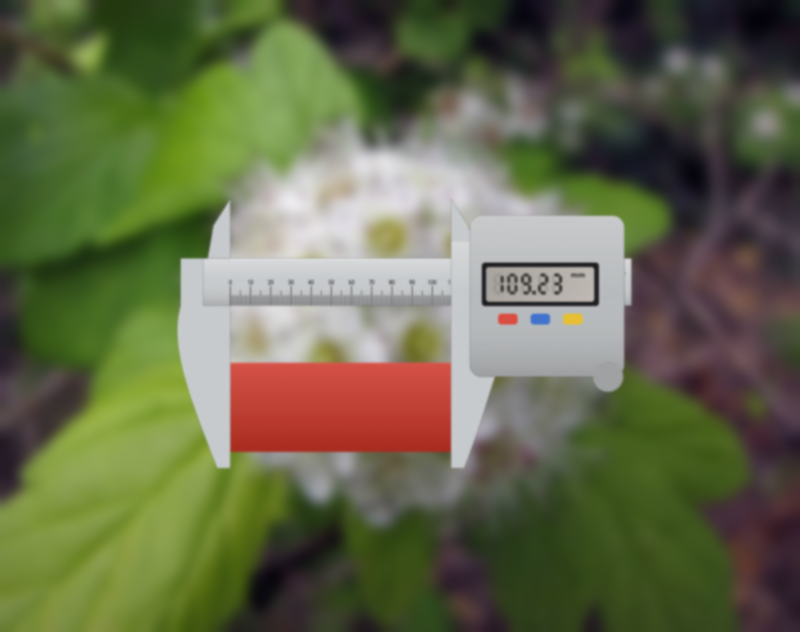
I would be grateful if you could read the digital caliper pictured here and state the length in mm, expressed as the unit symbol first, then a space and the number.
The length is mm 109.23
